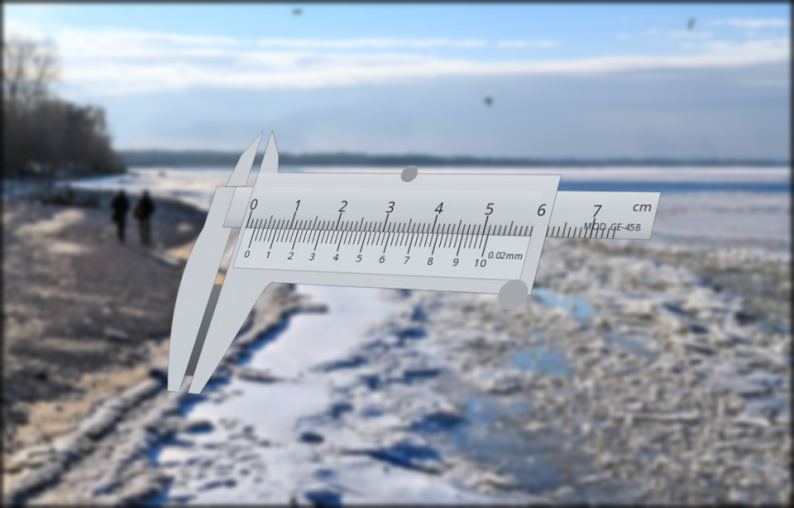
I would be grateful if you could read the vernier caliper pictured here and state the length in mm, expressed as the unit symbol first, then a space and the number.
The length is mm 2.0
